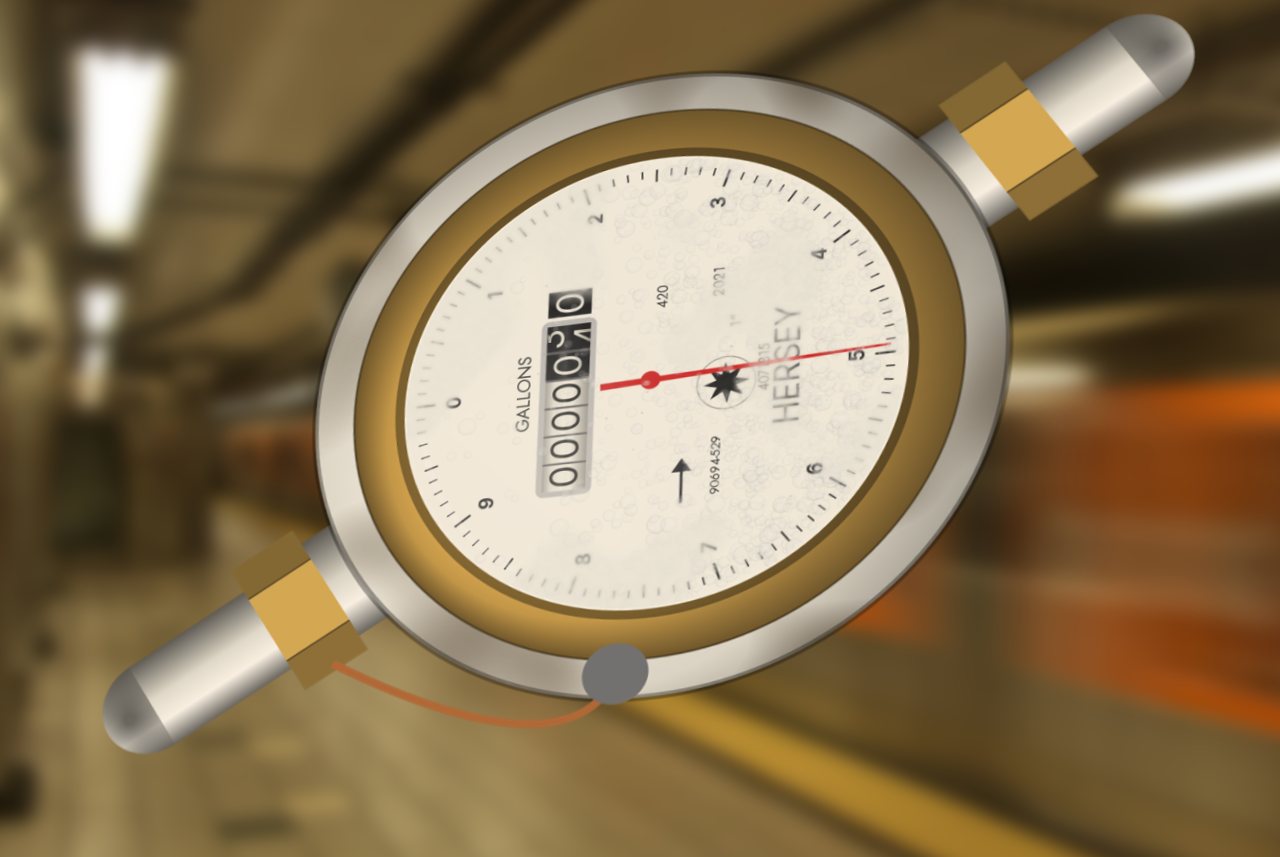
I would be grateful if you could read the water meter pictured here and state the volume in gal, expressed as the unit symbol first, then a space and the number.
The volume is gal 34.9
